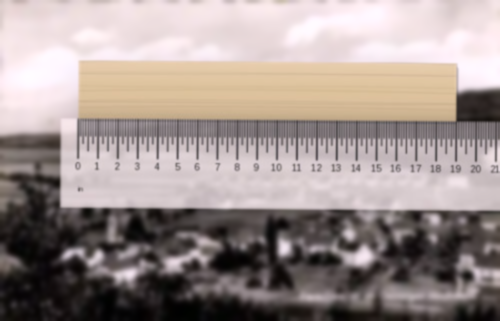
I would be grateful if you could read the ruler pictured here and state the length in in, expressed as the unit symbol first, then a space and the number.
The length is in 19
